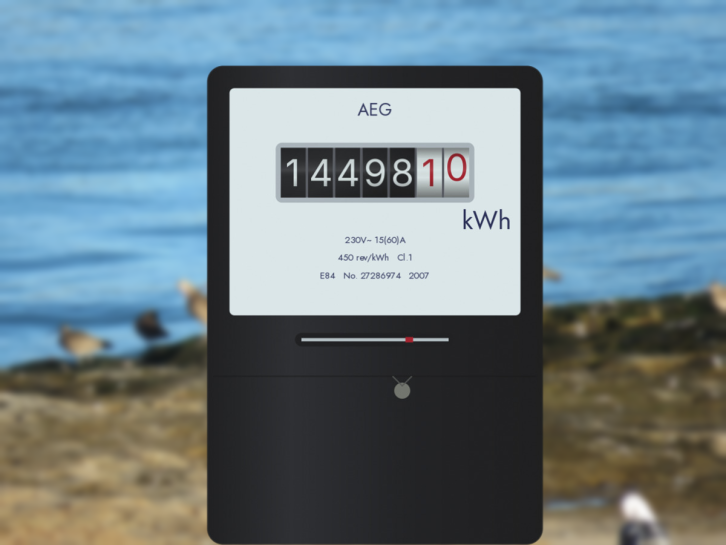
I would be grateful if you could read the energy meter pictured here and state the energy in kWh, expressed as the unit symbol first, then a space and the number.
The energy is kWh 14498.10
